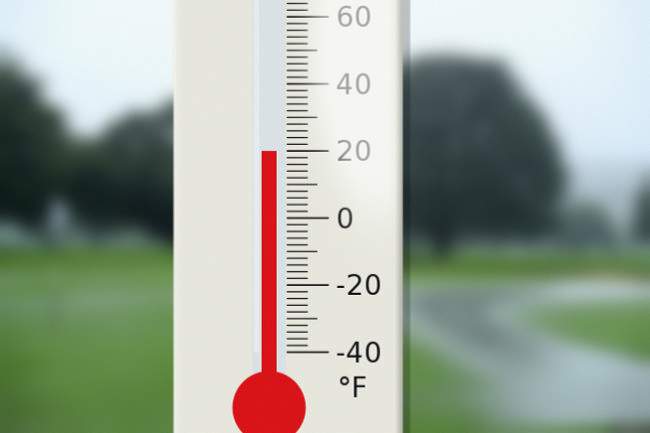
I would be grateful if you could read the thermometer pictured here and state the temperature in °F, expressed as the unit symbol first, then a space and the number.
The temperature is °F 20
